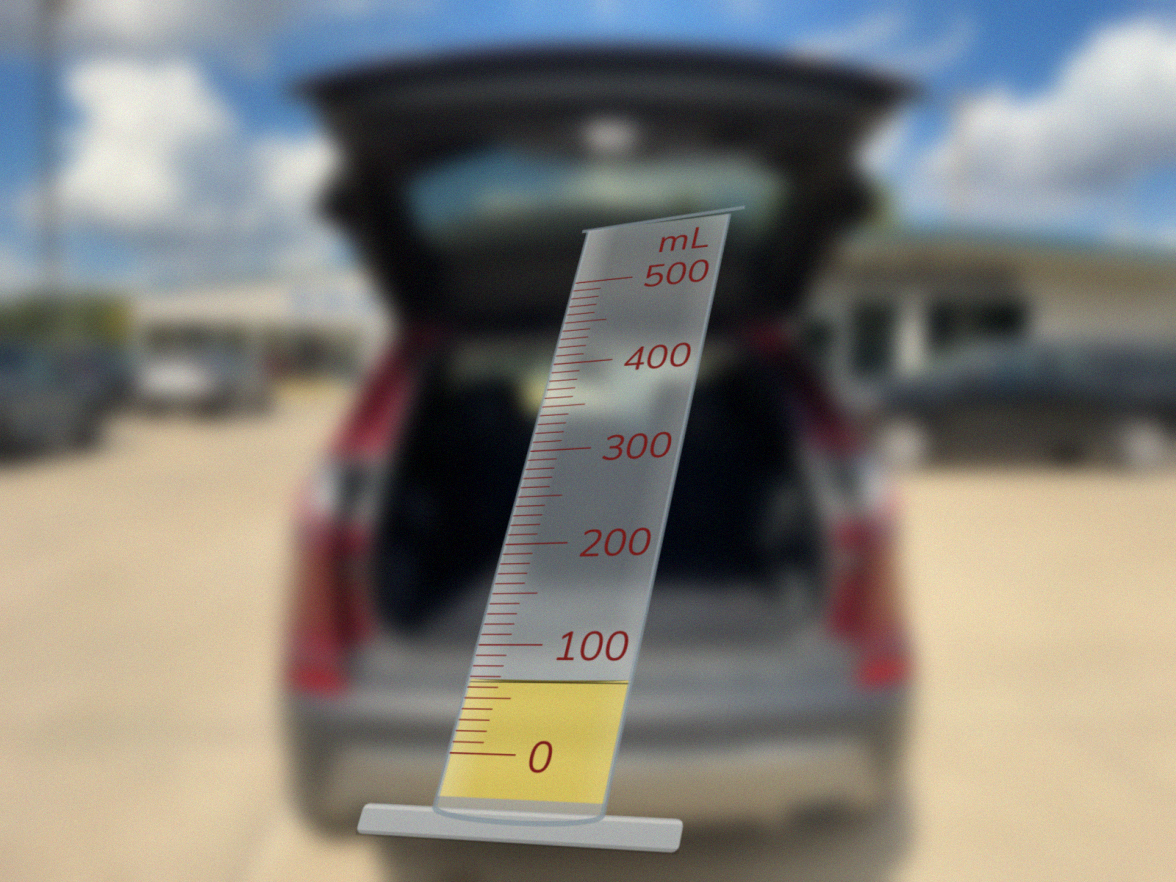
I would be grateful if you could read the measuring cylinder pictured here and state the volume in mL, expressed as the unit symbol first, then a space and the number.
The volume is mL 65
